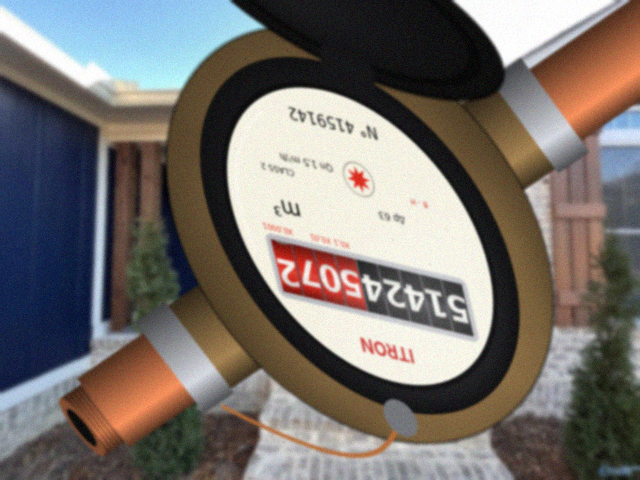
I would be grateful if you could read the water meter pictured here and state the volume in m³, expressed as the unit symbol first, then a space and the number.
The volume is m³ 51424.5072
